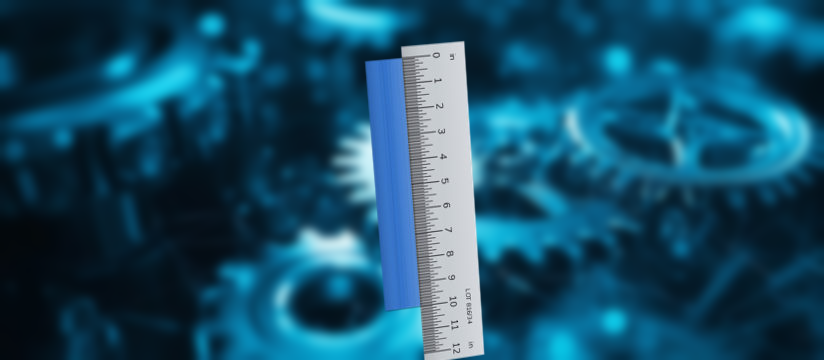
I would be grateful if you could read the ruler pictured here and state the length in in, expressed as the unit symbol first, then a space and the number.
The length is in 10
